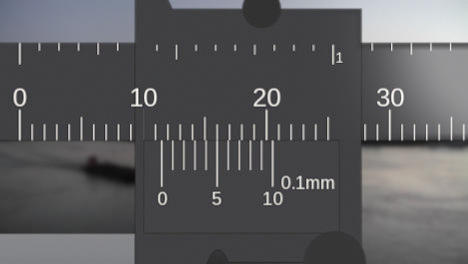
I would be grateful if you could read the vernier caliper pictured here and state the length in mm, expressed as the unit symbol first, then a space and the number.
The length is mm 11.5
